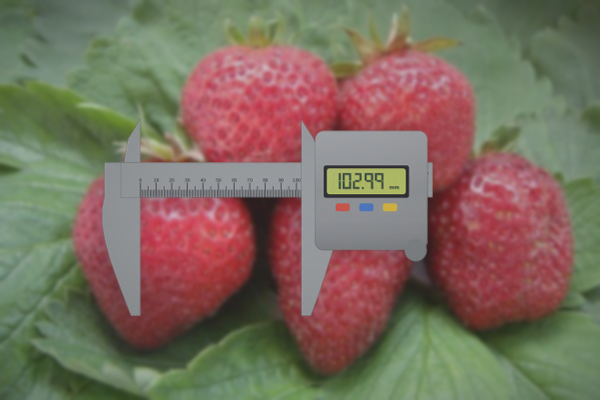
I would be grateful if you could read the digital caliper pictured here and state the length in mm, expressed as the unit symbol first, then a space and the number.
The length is mm 102.99
